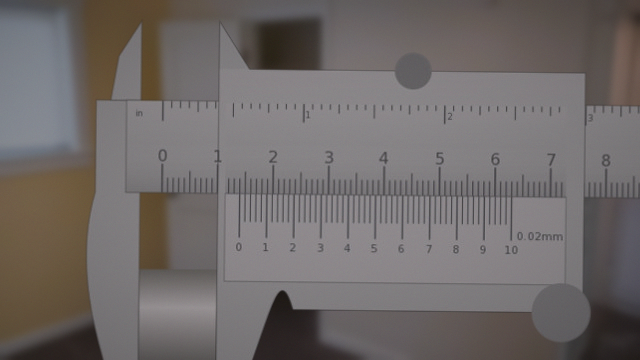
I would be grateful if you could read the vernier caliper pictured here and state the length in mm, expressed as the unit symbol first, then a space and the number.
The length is mm 14.0
